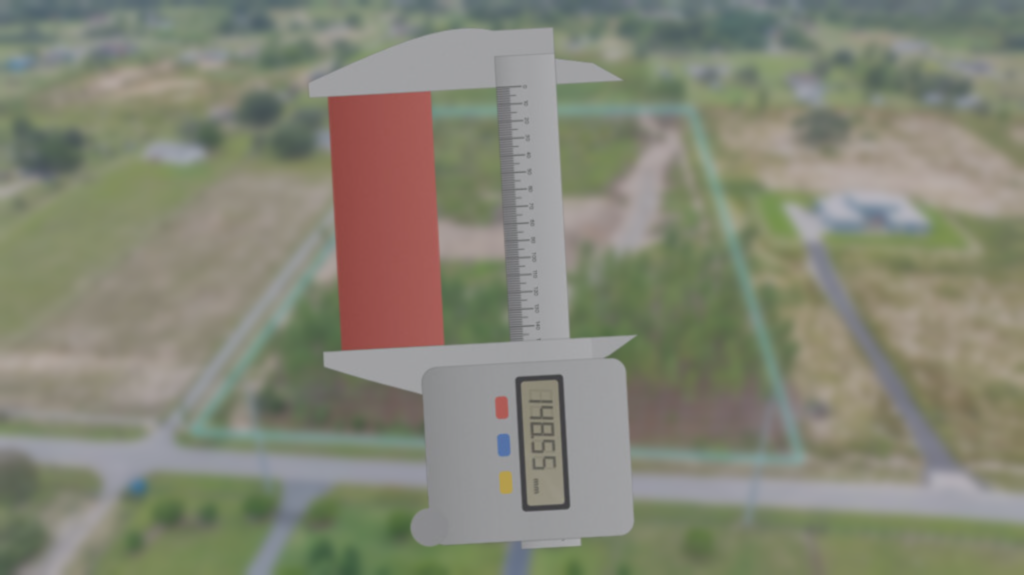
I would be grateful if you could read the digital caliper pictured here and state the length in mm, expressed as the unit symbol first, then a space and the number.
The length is mm 148.55
